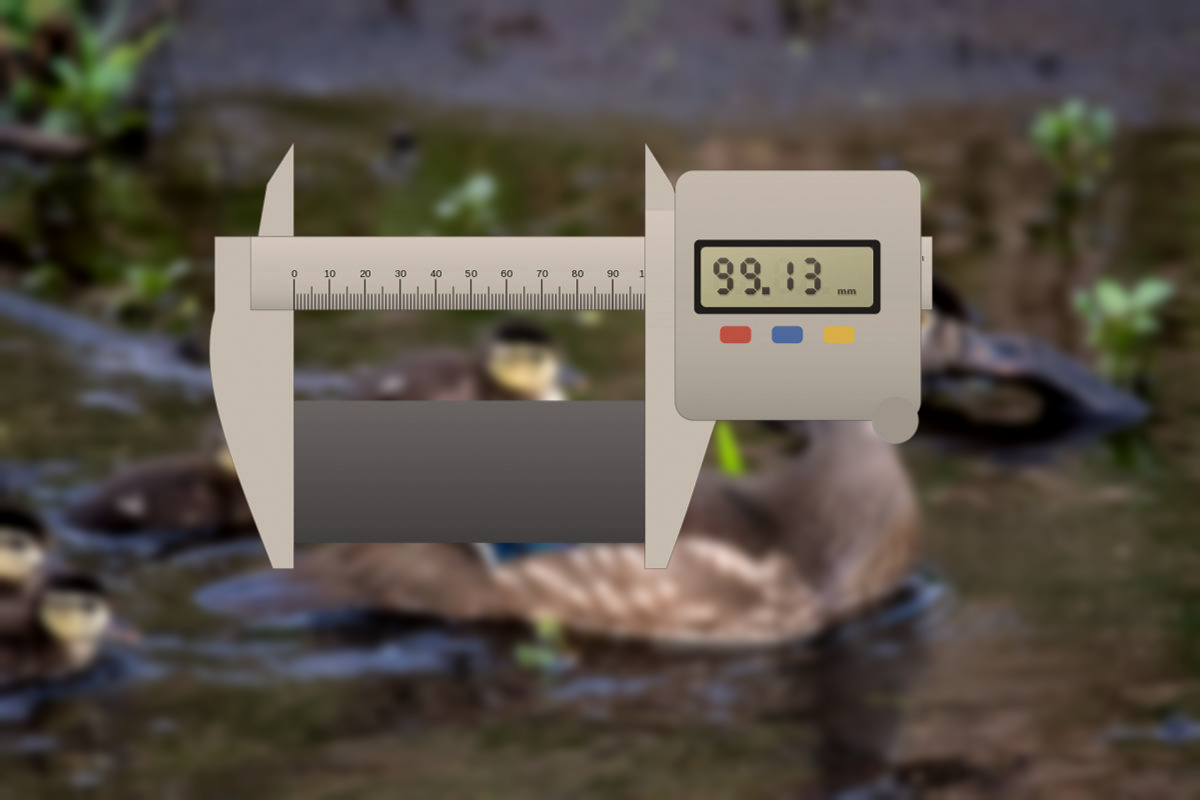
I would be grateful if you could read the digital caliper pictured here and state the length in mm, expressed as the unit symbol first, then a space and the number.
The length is mm 99.13
